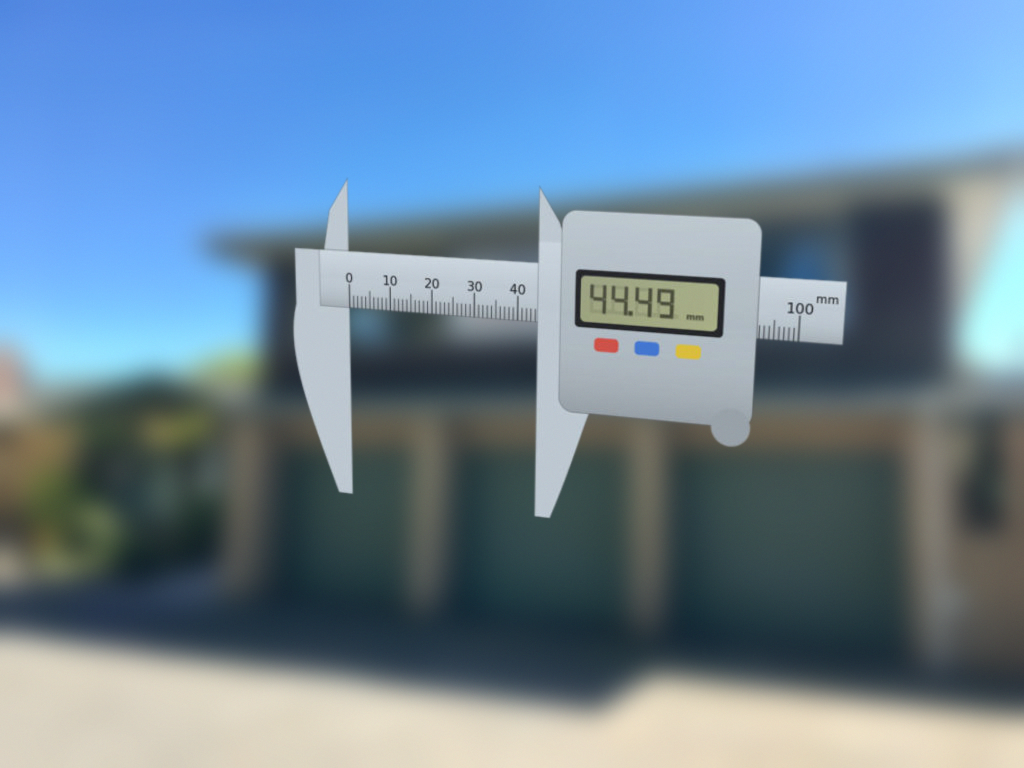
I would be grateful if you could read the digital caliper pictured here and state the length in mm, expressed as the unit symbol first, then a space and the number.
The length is mm 44.49
